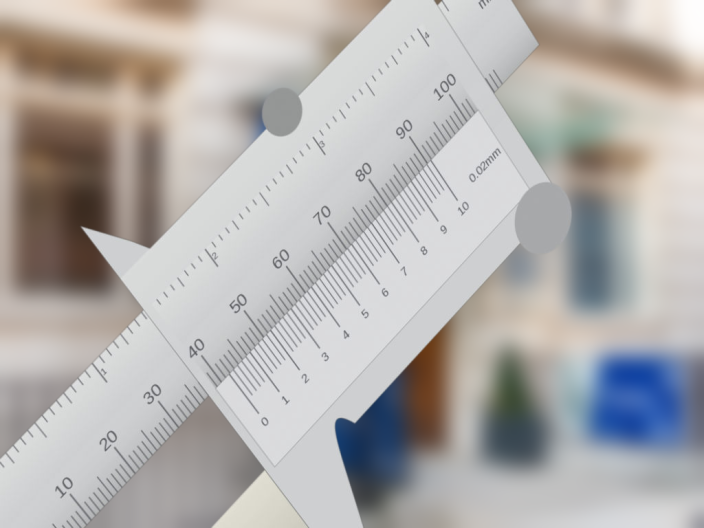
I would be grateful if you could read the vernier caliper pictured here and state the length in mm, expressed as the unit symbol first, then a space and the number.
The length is mm 41.8
